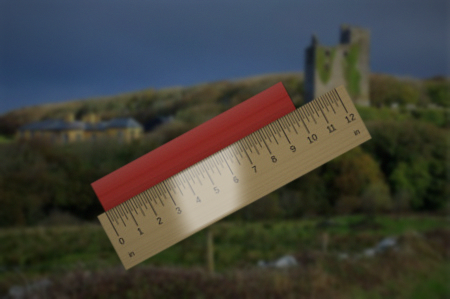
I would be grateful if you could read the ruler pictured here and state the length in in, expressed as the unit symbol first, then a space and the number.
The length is in 10
